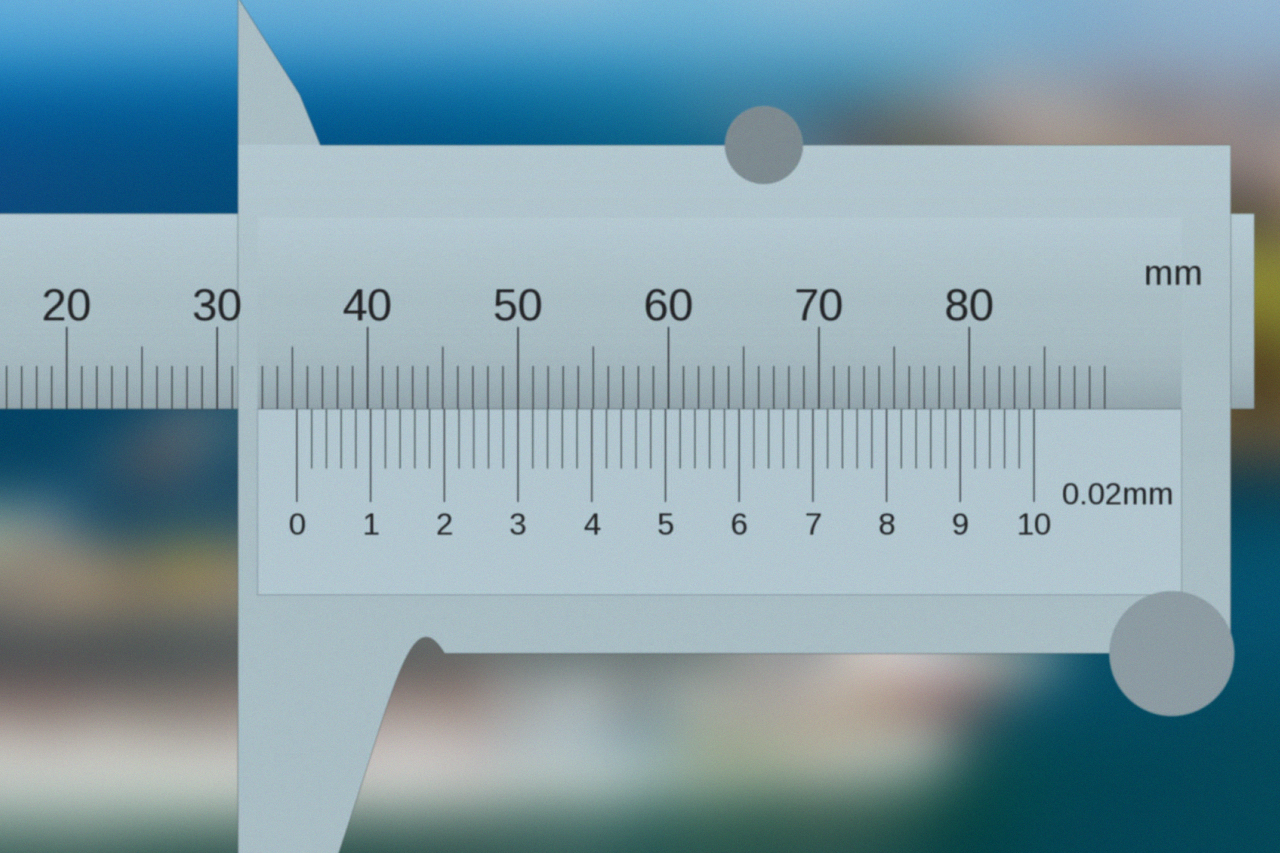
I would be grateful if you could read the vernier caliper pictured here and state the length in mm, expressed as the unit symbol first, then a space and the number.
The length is mm 35.3
